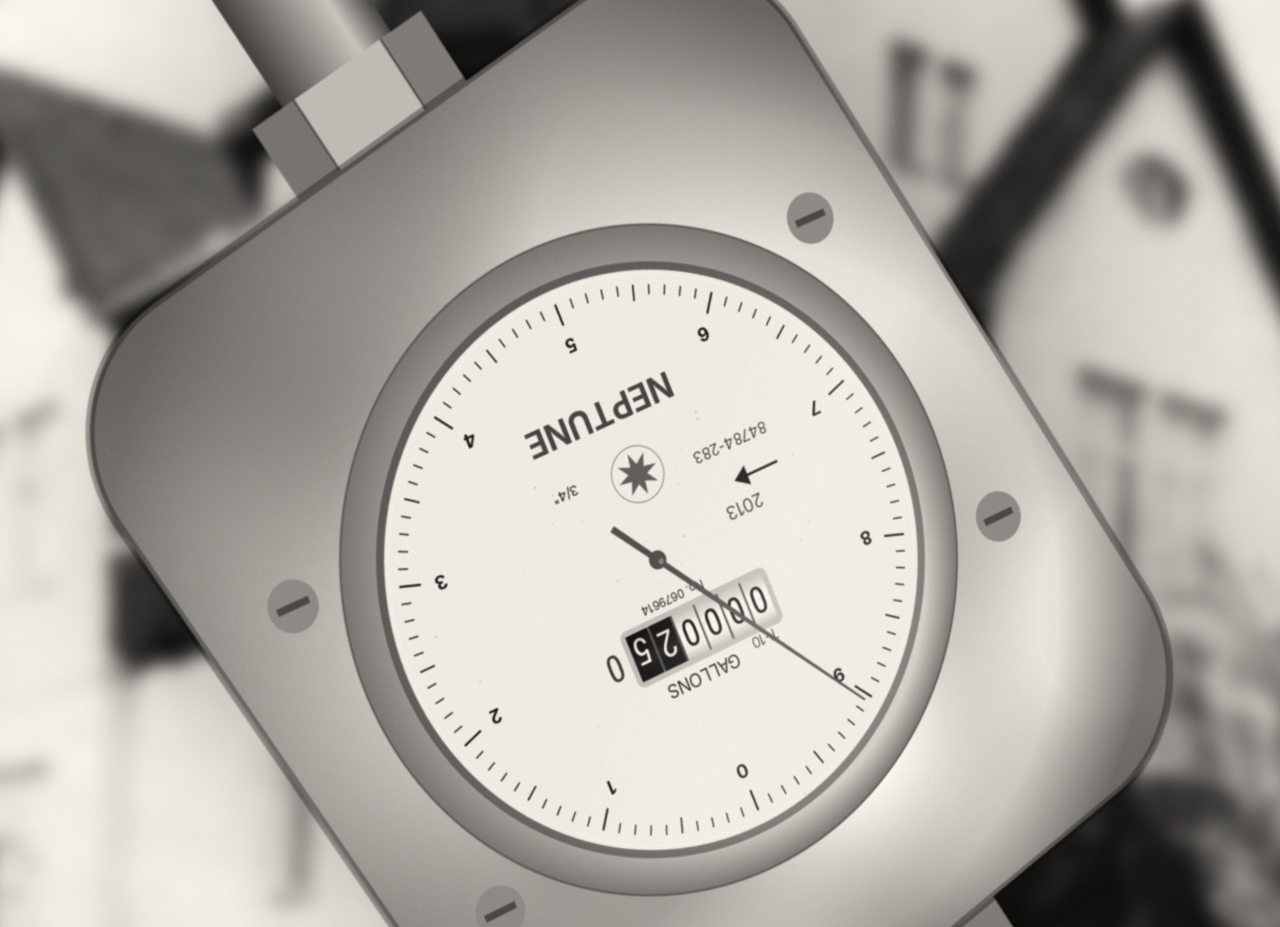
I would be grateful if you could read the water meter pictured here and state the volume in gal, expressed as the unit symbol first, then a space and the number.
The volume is gal 249.0
